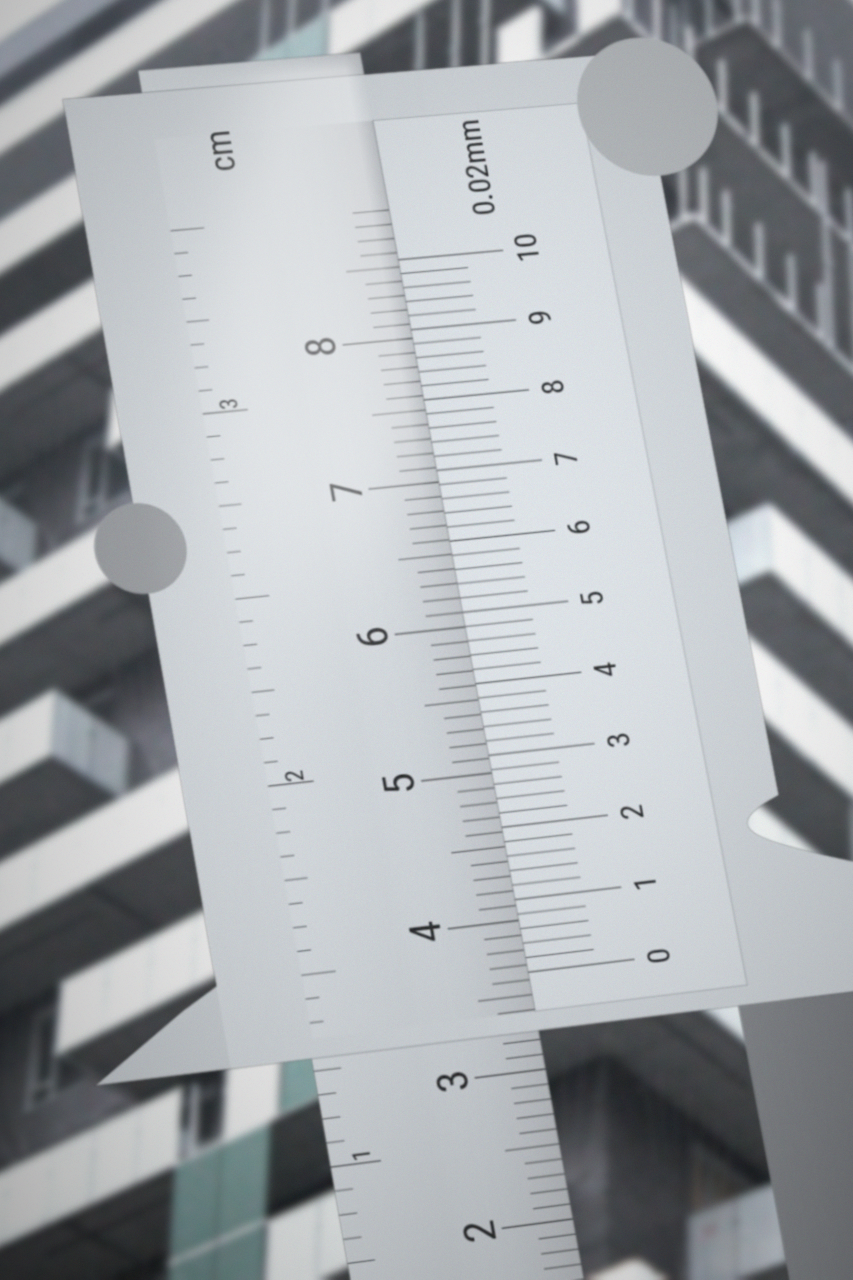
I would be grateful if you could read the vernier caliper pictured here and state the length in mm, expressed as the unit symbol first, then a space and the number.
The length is mm 36.5
